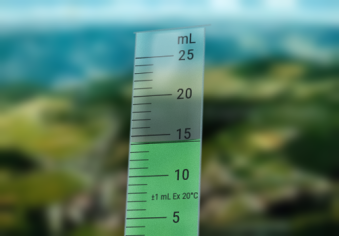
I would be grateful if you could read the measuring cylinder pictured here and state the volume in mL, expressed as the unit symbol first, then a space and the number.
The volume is mL 14
